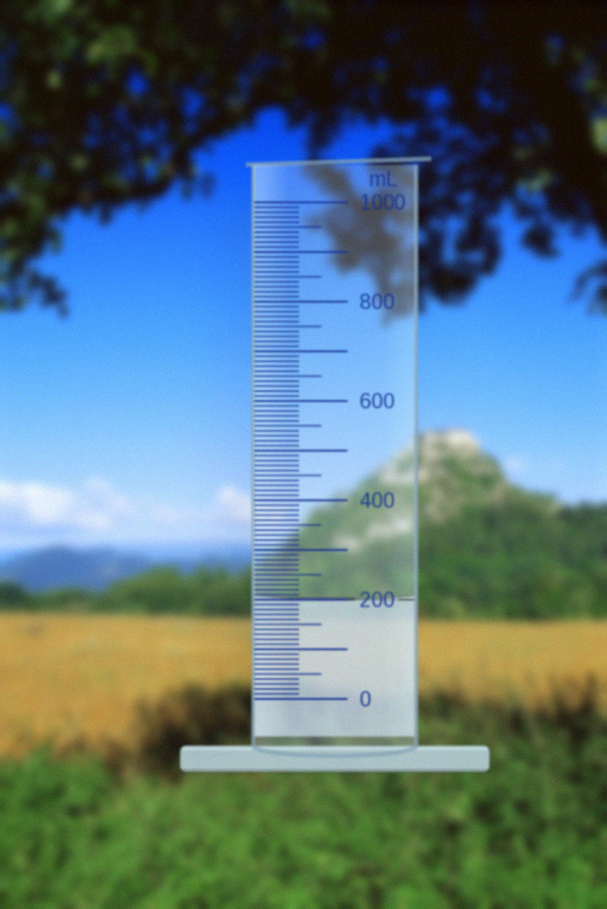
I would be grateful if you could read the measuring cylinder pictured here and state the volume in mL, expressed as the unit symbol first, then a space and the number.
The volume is mL 200
